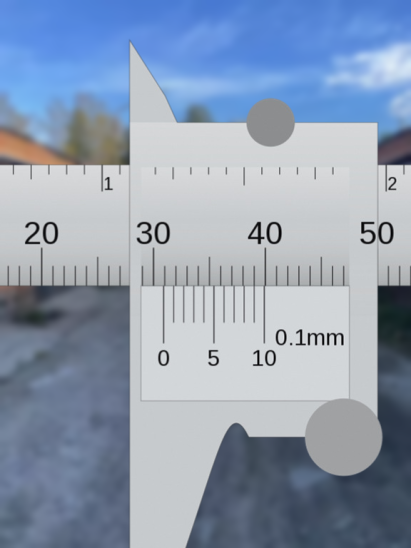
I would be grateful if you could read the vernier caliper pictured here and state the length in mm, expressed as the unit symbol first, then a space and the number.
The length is mm 30.9
